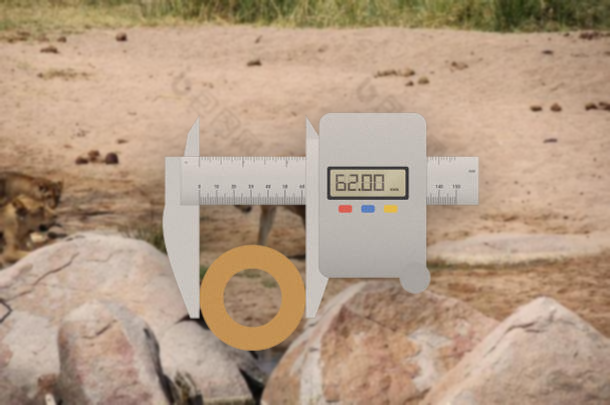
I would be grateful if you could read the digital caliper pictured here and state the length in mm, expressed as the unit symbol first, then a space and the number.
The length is mm 62.00
